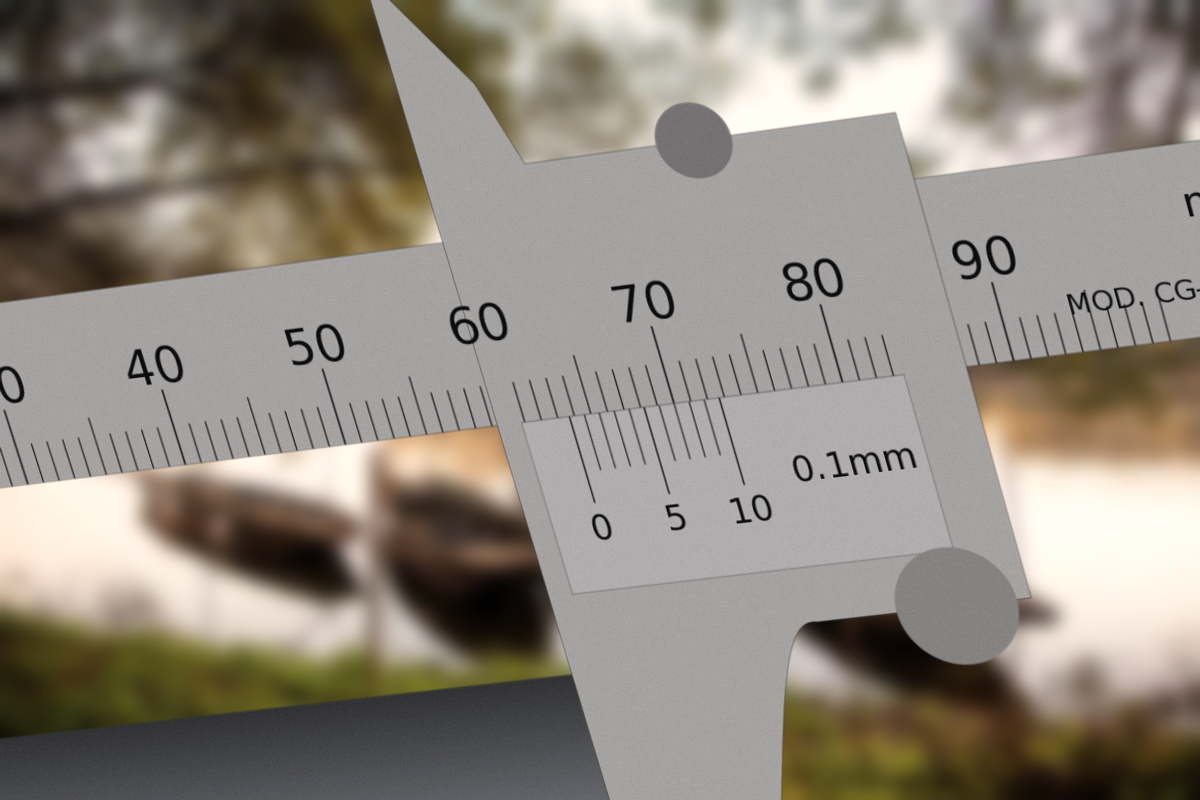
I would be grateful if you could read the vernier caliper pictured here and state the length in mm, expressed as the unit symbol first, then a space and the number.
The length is mm 63.7
